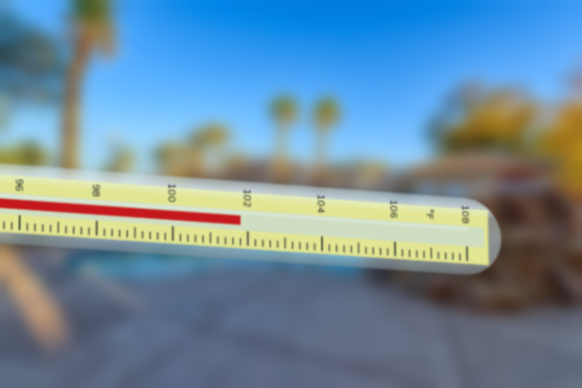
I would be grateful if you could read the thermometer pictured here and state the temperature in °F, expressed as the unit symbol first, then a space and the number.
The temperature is °F 101.8
